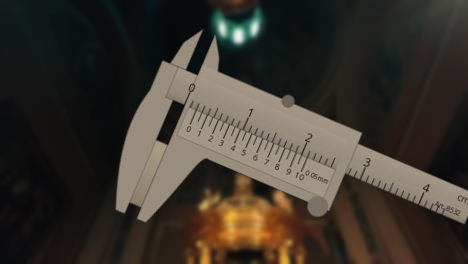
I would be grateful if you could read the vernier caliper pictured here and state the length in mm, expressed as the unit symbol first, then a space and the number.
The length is mm 2.0
